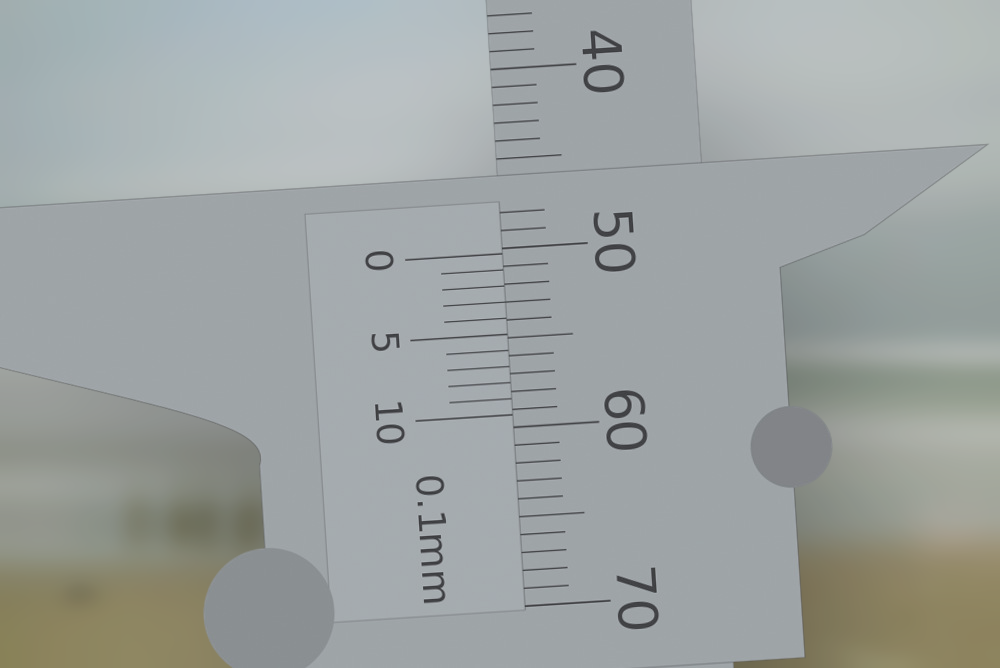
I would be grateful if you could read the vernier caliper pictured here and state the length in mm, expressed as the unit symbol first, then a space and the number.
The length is mm 50.3
